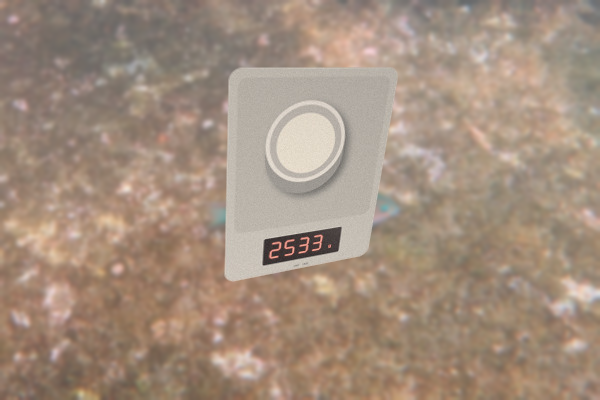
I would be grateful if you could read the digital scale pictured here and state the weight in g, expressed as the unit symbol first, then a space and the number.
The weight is g 2533
